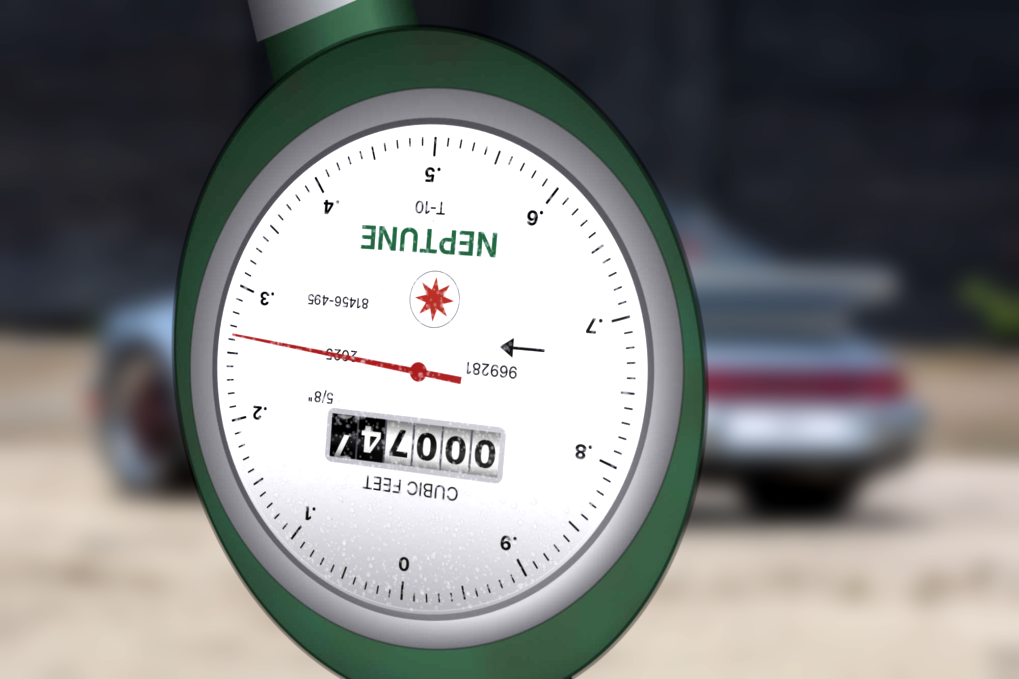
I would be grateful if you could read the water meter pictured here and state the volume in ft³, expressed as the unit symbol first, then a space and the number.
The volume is ft³ 747.26
